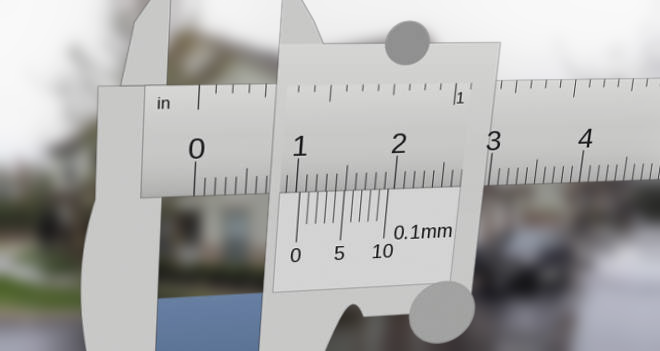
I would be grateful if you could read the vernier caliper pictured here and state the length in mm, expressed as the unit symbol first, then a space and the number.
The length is mm 10.4
